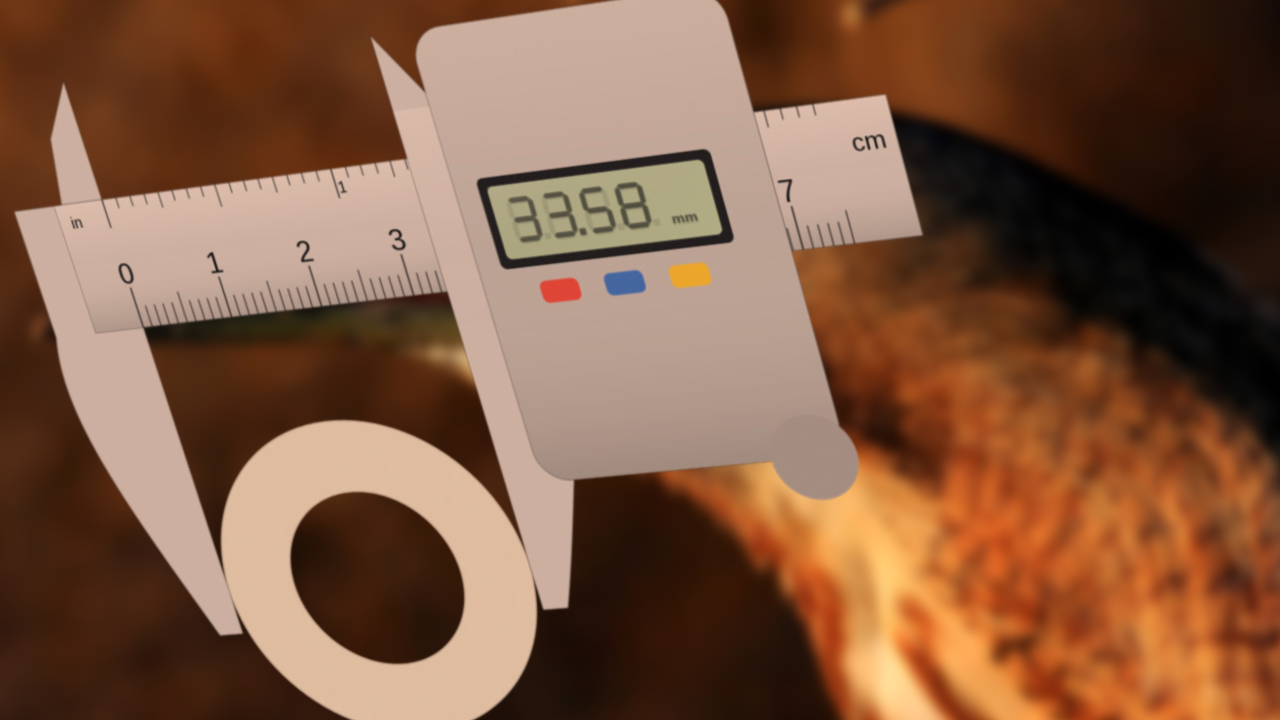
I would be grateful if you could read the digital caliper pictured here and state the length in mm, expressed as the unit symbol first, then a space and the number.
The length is mm 33.58
